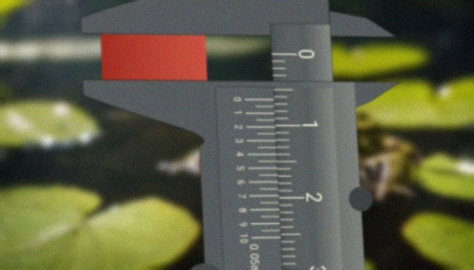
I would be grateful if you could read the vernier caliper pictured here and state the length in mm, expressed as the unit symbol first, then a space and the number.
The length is mm 6.4
